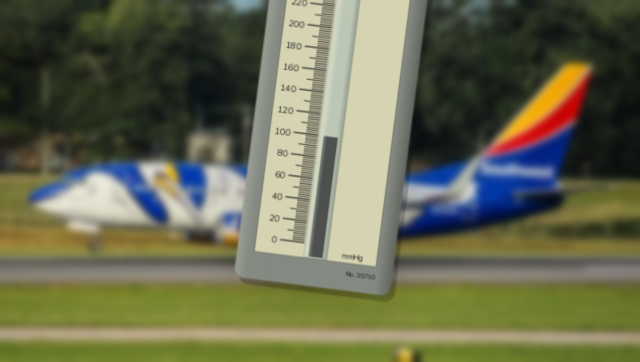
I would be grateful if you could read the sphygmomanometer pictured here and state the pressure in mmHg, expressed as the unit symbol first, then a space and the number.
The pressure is mmHg 100
